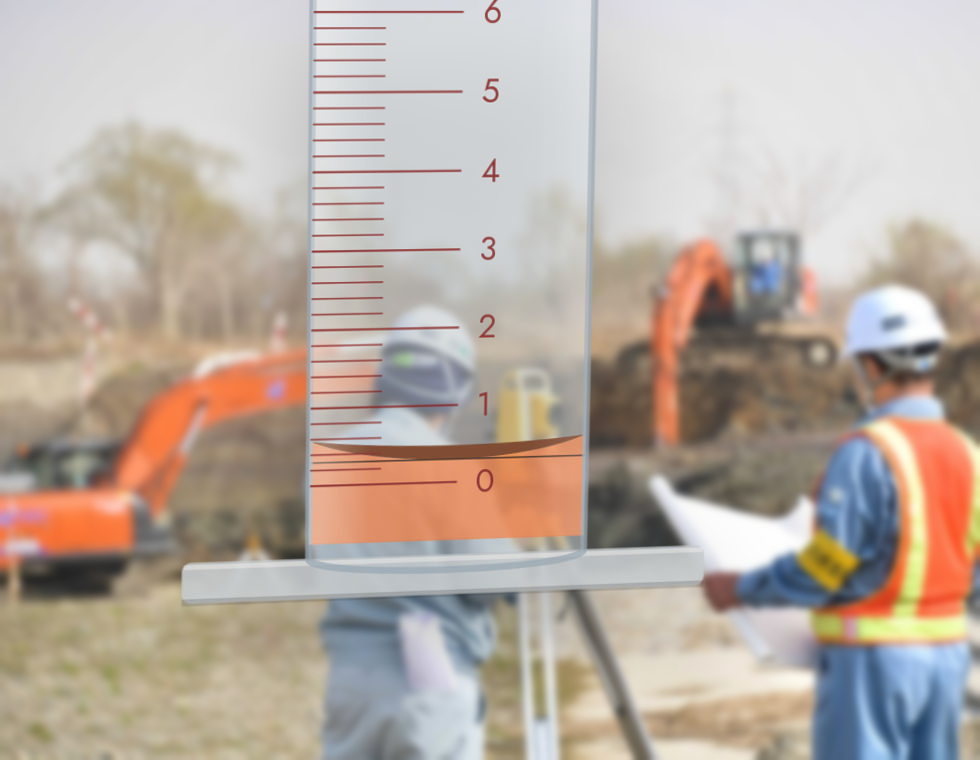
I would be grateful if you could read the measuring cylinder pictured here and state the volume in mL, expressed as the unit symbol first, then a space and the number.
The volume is mL 0.3
